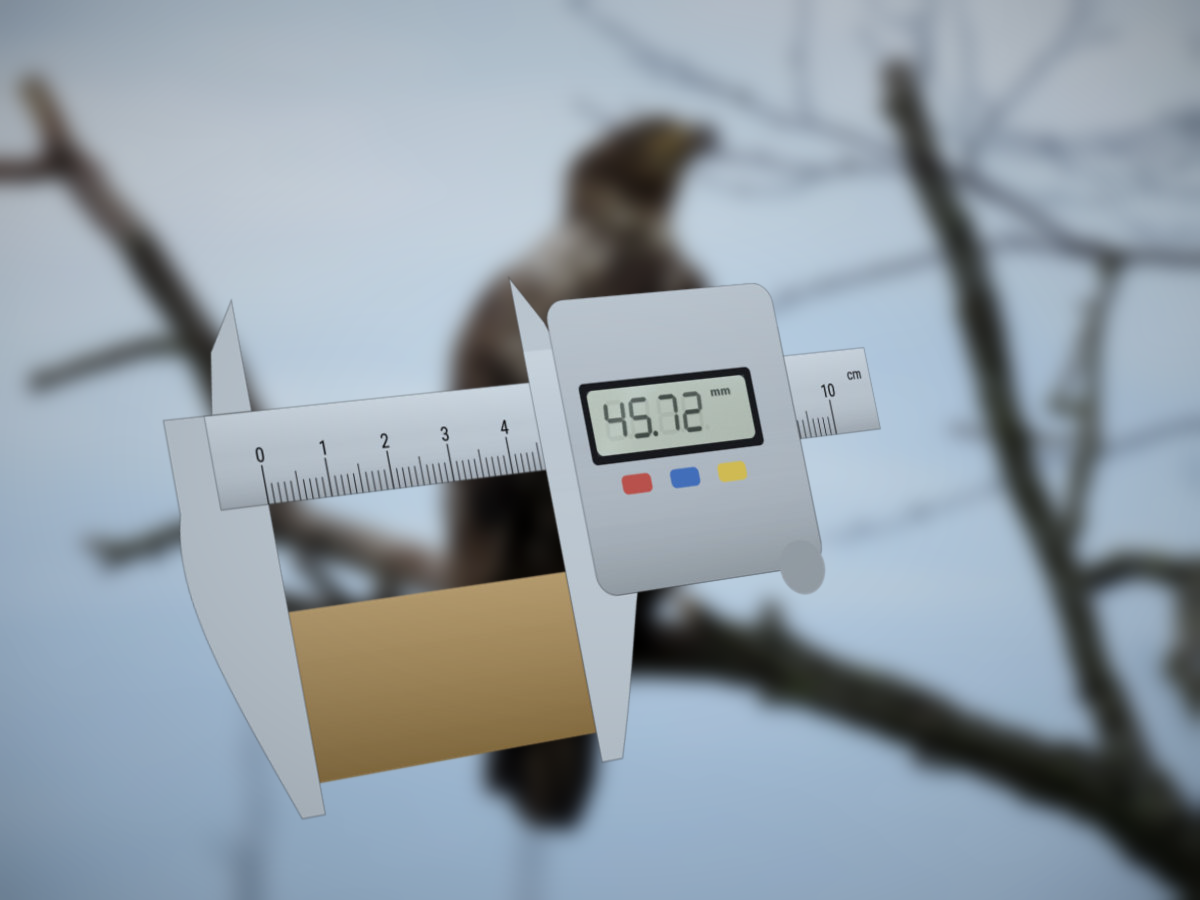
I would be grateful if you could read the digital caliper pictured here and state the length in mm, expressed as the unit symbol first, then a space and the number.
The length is mm 45.72
